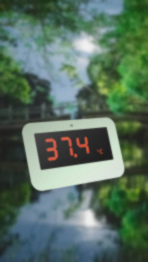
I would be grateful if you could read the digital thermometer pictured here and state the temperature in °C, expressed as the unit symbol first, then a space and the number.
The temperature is °C 37.4
